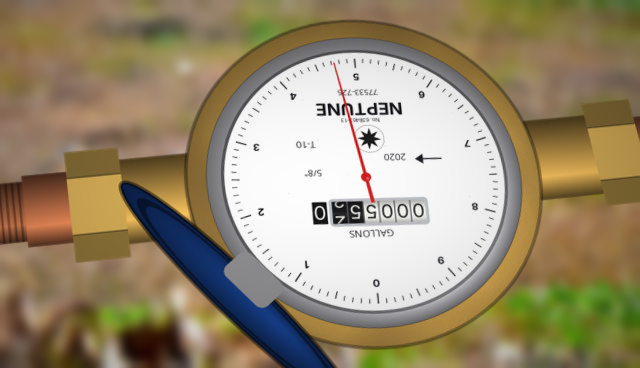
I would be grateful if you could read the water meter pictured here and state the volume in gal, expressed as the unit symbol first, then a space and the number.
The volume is gal 5524.7
